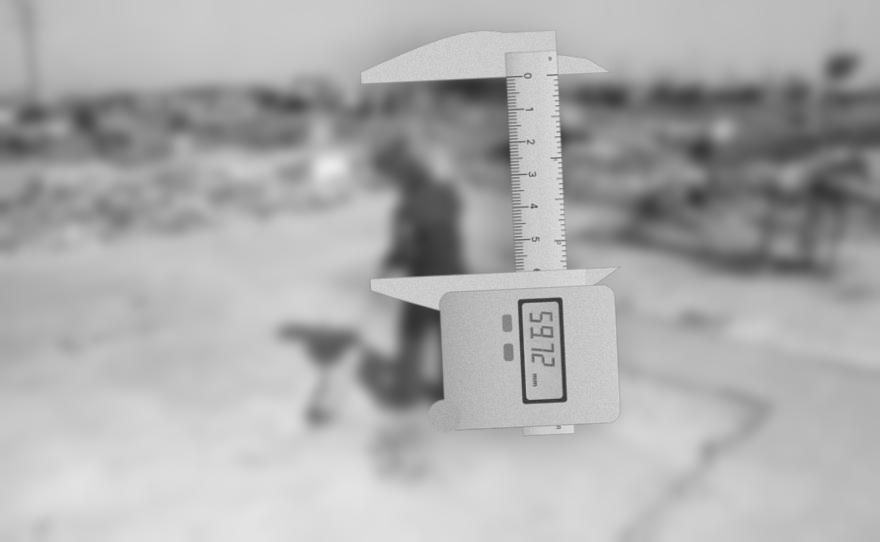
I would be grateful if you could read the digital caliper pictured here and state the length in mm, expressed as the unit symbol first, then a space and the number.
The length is mm 59.72
